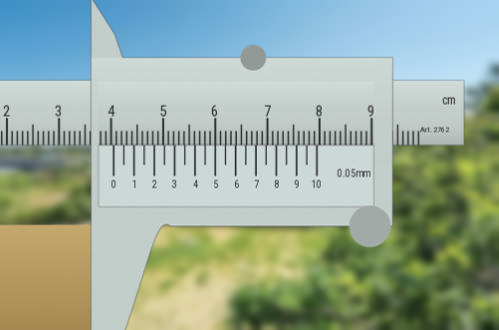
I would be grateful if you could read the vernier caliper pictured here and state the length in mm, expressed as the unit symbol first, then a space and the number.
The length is mm 40.5
